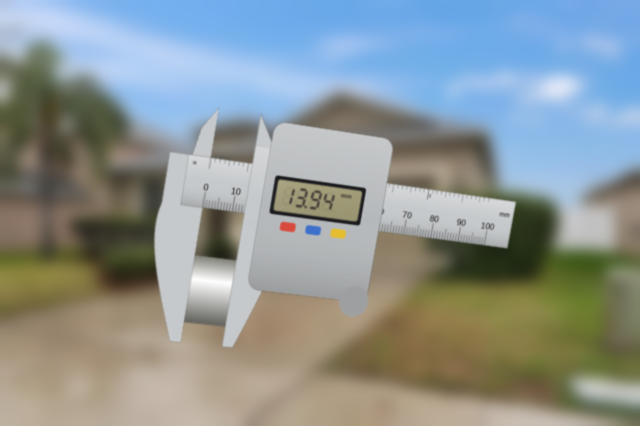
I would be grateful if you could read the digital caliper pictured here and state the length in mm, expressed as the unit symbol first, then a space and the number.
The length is mm 13.94
